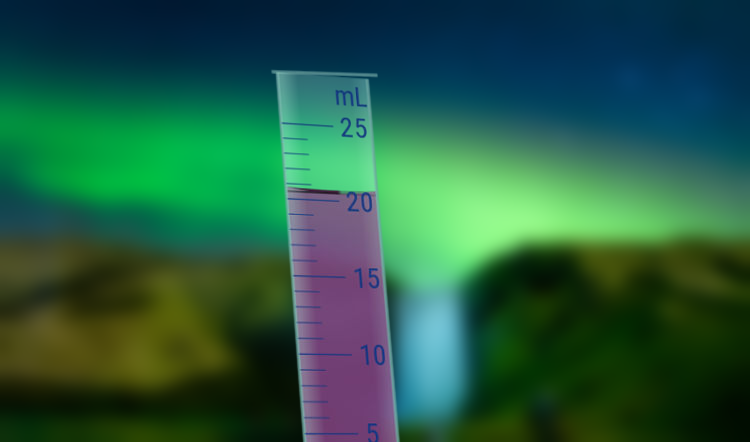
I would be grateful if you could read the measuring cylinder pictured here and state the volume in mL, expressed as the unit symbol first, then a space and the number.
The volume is mL 20.5
